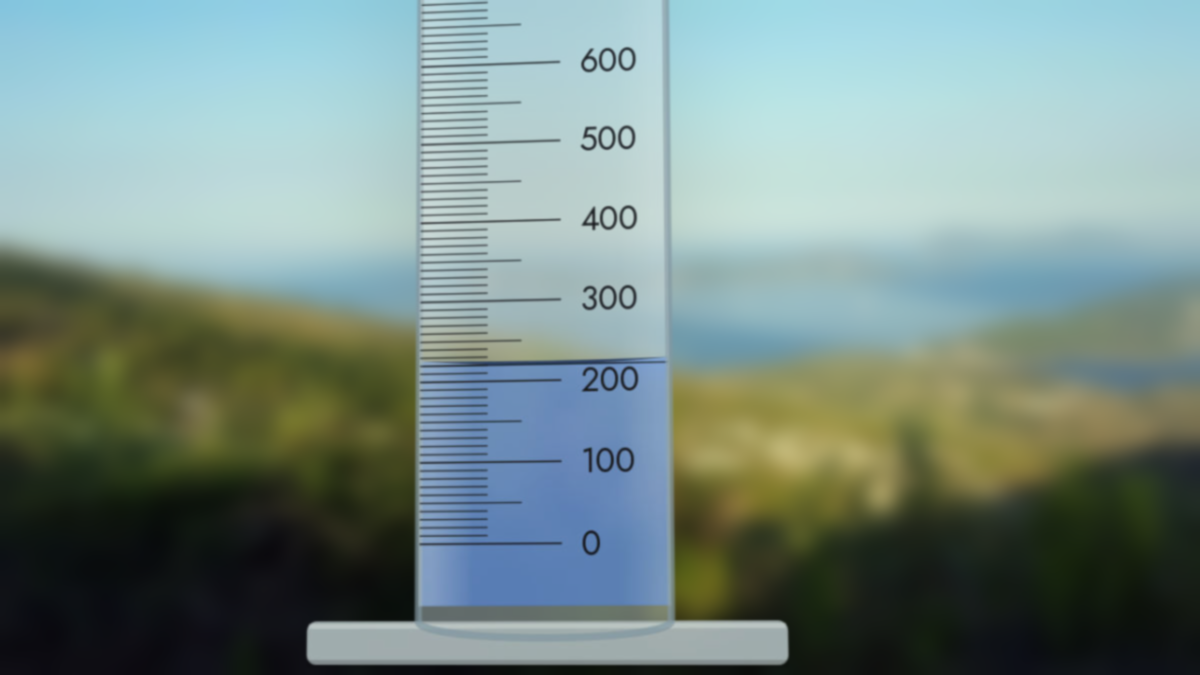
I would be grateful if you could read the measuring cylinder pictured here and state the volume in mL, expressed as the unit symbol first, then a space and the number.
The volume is mL 220
